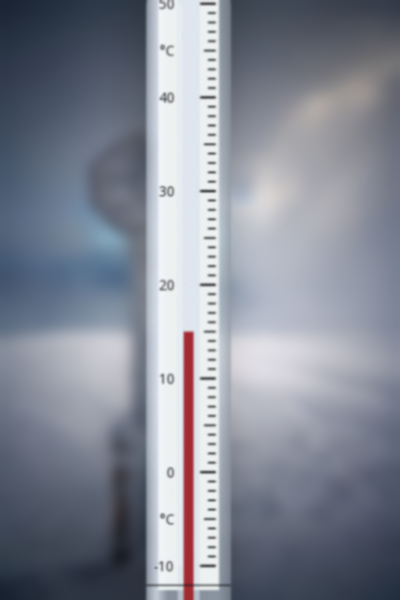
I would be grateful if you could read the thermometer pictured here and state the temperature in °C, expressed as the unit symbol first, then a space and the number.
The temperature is °C 15
